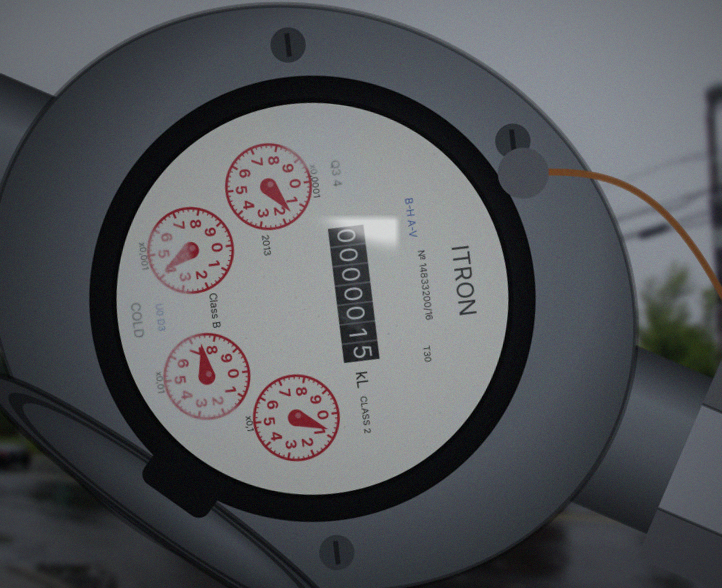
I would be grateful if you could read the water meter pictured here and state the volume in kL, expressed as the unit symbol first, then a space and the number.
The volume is kL 15.0741
